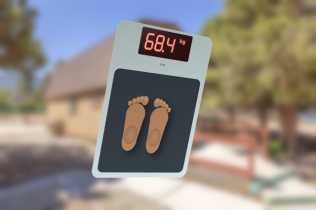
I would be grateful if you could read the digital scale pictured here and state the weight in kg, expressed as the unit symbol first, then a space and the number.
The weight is kg 68.4
